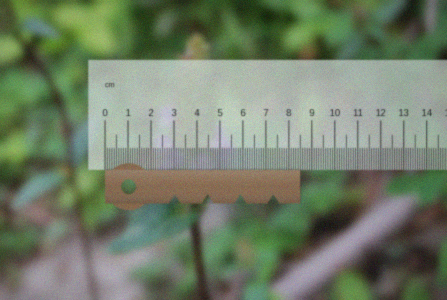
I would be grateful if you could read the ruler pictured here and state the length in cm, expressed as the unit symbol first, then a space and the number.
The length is cm 8.5
